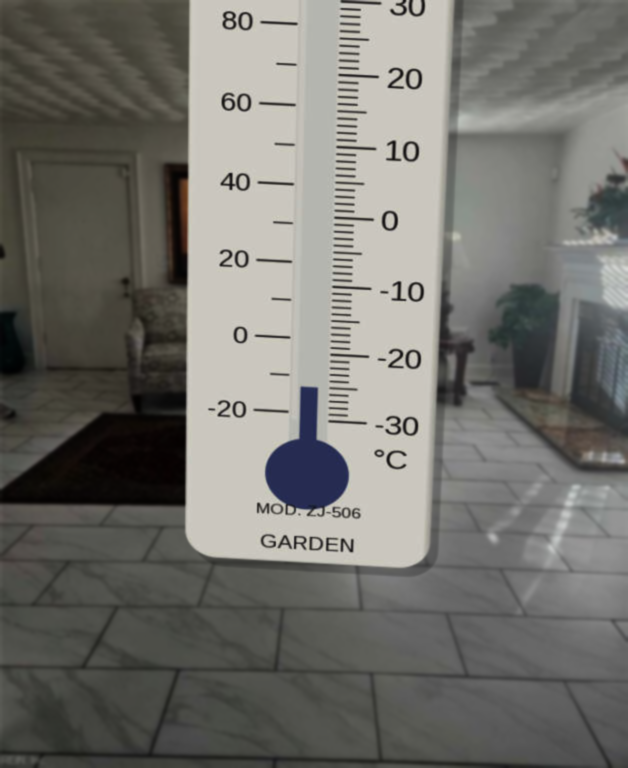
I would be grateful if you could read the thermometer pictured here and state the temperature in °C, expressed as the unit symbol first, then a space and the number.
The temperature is °C -25
